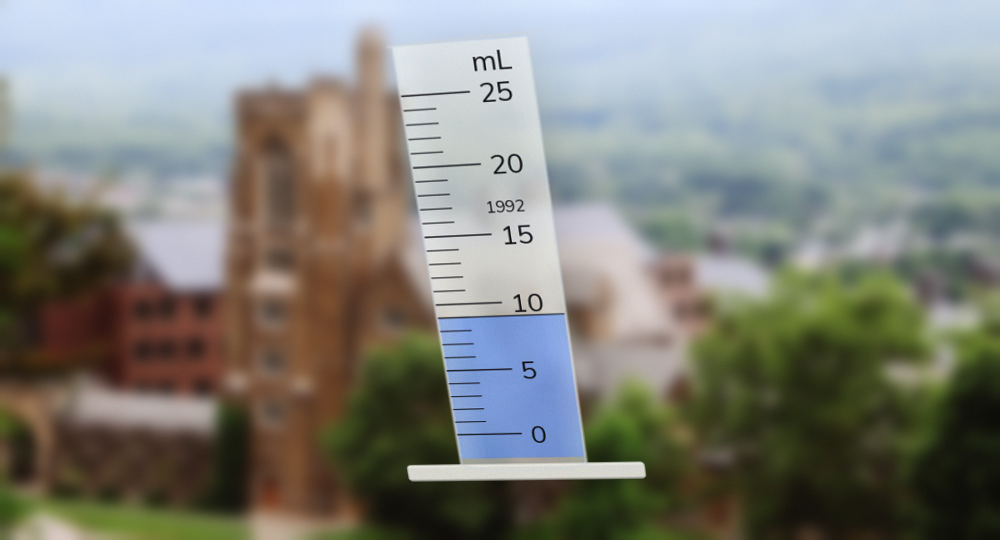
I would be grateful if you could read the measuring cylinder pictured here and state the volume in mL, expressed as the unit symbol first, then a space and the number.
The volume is mL 9
